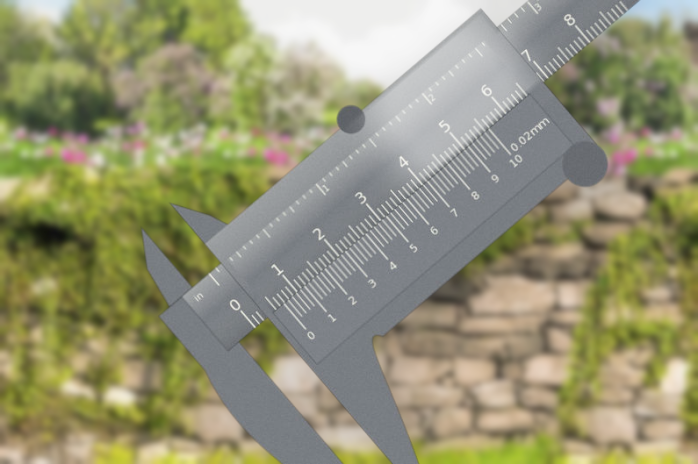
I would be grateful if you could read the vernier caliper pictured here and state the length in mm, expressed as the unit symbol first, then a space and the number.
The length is mm 6.8
